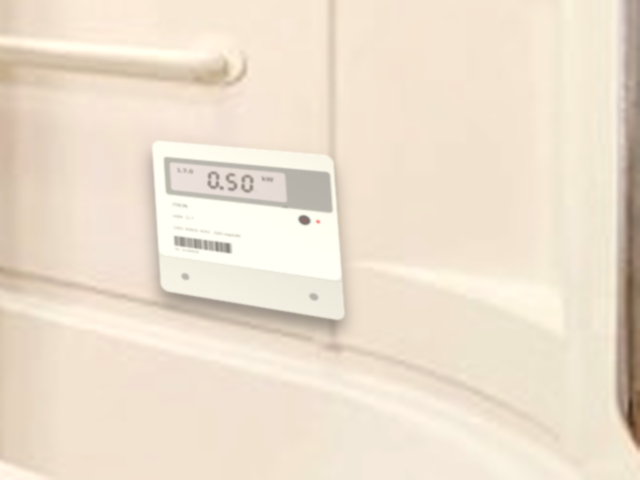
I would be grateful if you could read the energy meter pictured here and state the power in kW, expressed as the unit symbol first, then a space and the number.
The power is kW 0.50
